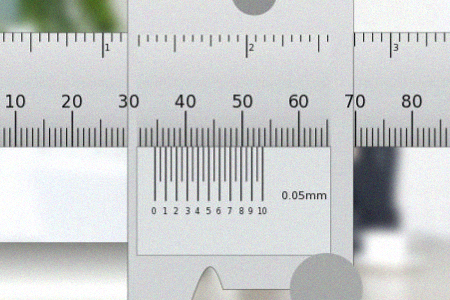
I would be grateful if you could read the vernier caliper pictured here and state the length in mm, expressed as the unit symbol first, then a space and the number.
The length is mm 34.6
